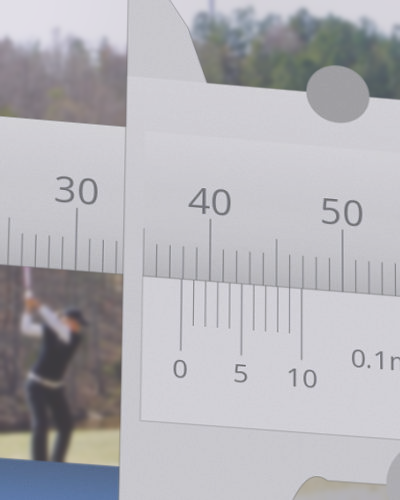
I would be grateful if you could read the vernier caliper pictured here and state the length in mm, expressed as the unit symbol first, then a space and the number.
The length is mm 37.9
